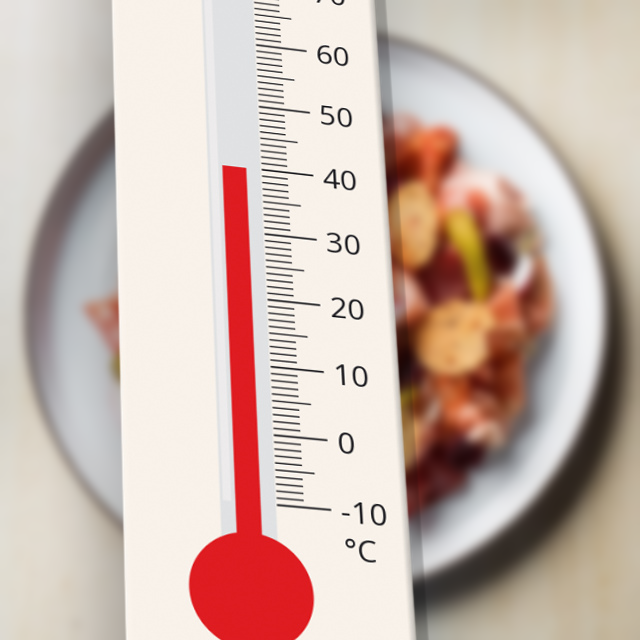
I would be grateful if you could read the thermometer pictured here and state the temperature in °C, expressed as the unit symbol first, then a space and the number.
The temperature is °C 40
